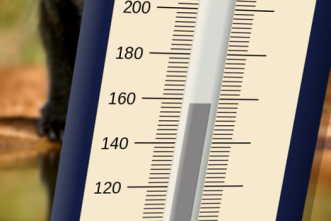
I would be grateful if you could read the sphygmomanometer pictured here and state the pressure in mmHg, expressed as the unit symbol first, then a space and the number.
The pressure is mmHg 158
